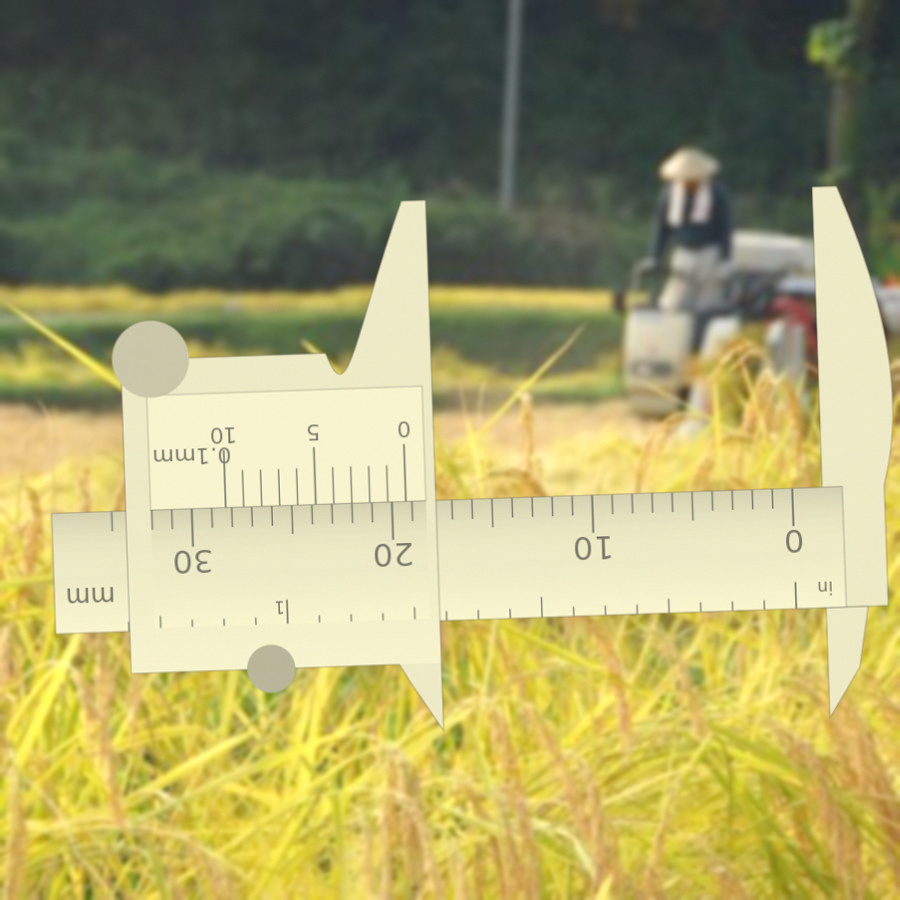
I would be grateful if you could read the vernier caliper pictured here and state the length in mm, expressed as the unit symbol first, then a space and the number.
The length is mm 19.3
